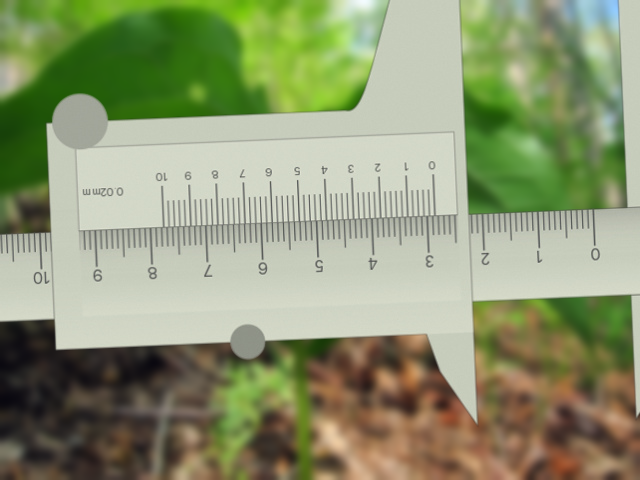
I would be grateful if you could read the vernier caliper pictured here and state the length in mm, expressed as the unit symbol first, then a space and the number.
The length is mm 28.6
